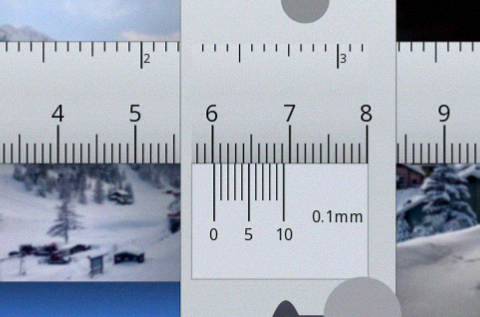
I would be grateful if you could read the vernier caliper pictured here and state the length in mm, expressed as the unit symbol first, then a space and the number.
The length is mm 60.2
